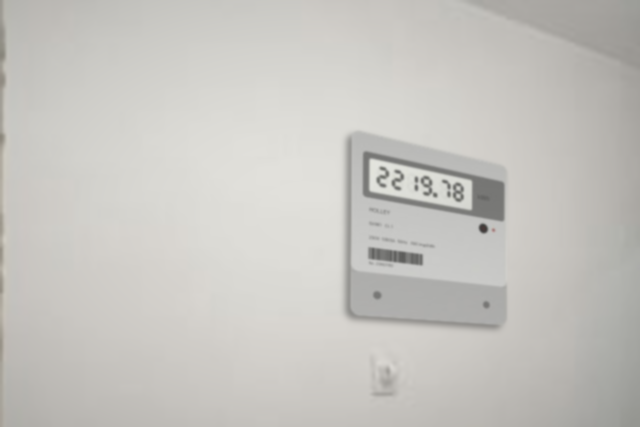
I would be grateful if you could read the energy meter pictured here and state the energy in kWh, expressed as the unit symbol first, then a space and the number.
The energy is kWh 2219.78
